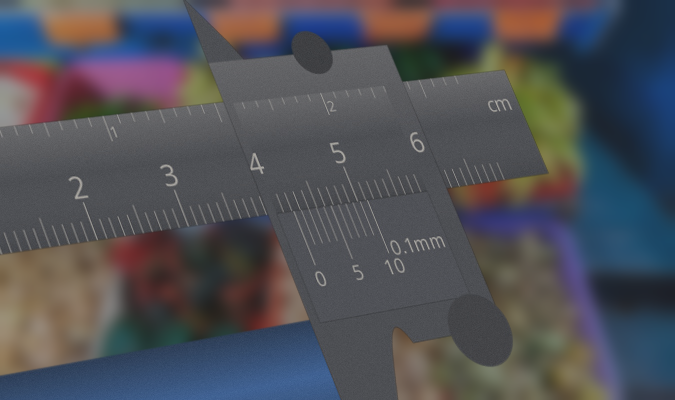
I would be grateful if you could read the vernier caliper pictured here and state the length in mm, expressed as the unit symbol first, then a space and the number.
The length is mm 42.2
